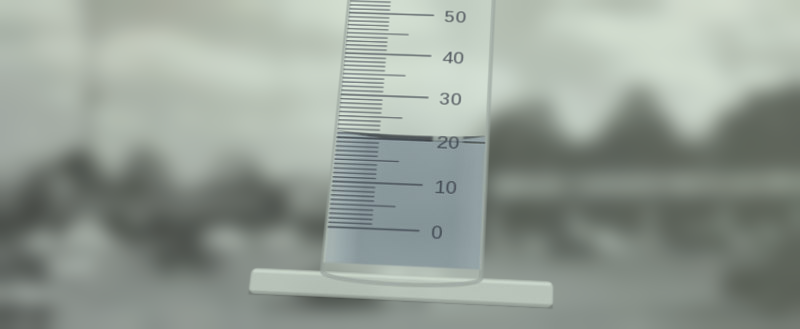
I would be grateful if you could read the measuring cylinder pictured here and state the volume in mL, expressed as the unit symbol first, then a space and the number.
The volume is mL 20
